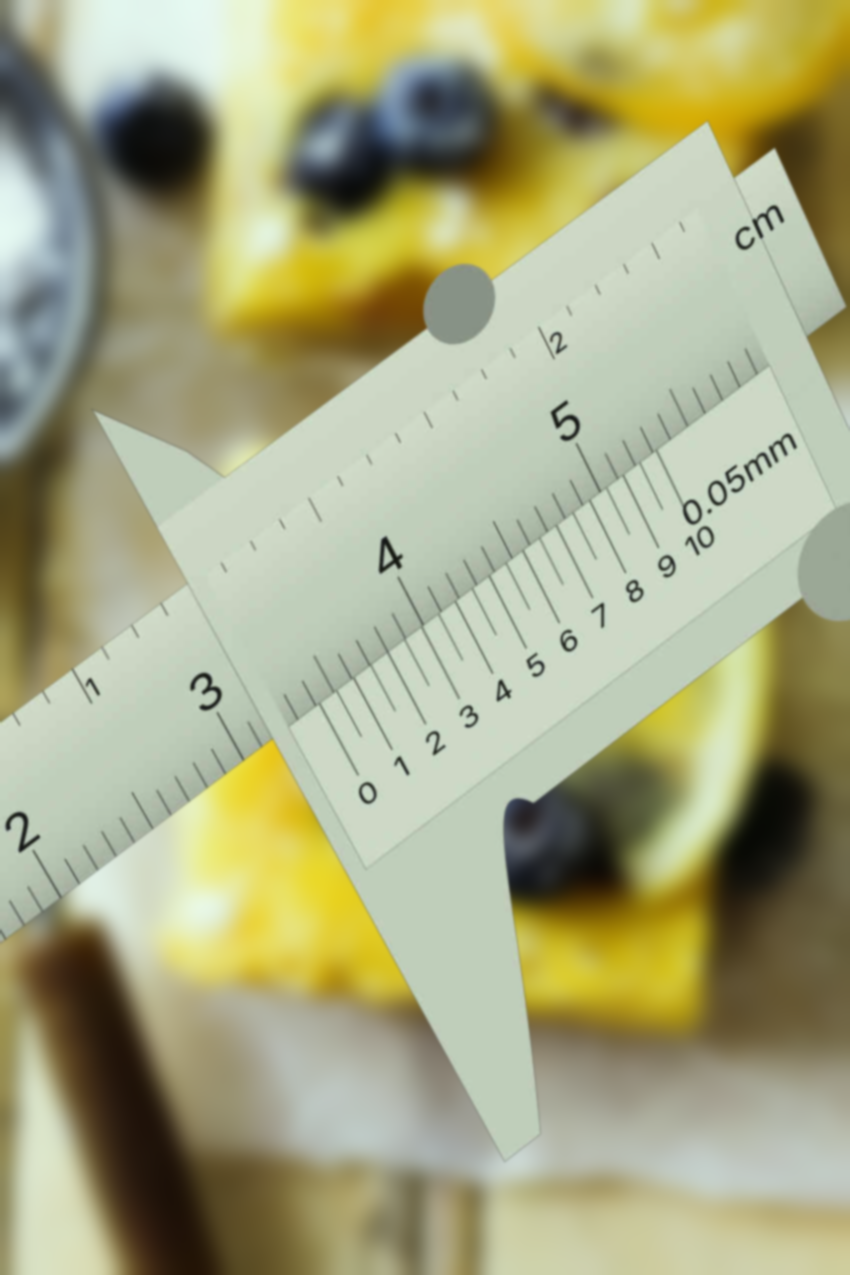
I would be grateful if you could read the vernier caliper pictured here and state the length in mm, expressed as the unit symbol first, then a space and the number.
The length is mm 34.2
